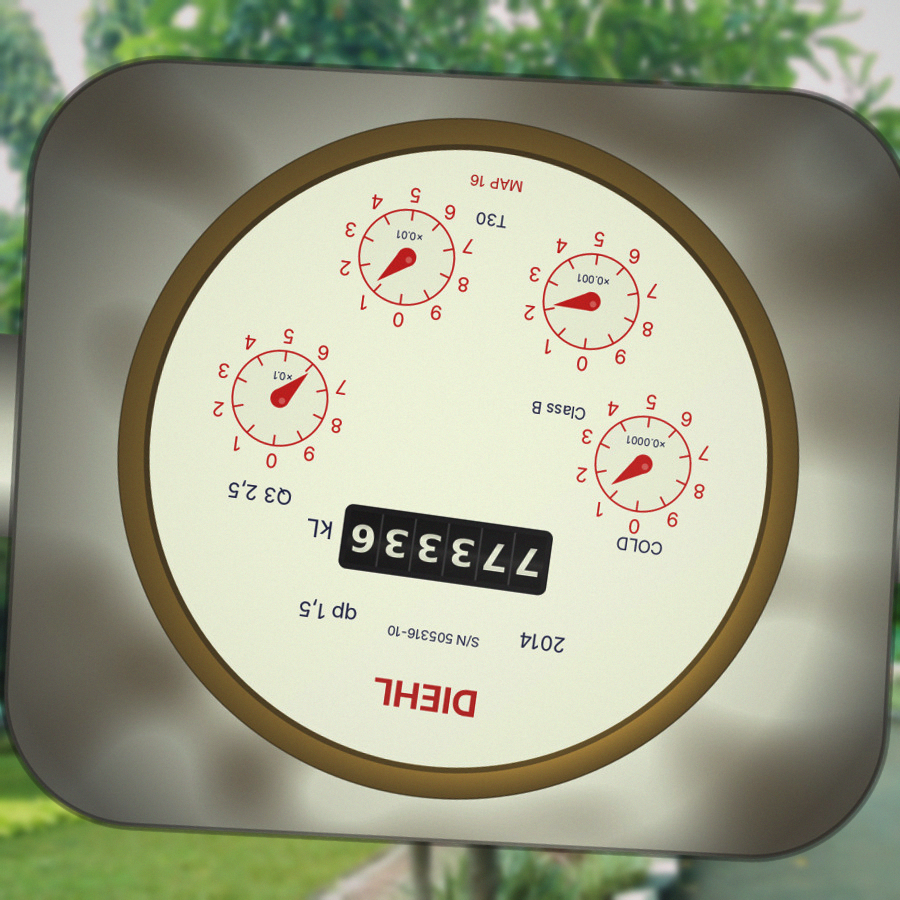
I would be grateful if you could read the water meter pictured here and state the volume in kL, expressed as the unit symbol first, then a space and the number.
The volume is kL 773336.6121
